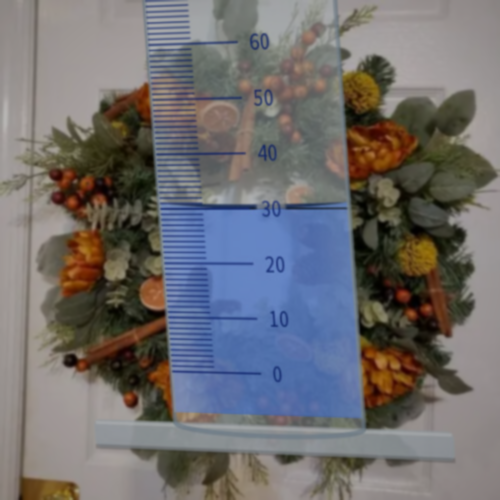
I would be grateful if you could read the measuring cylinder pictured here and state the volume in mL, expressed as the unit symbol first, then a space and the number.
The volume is mL 30
